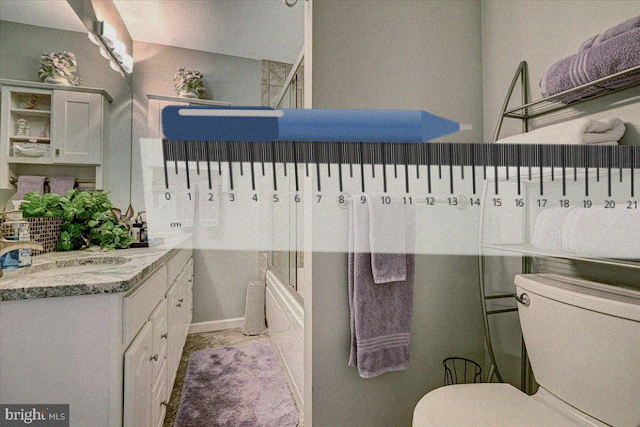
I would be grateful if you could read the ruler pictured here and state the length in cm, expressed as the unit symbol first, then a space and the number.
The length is cm 14
